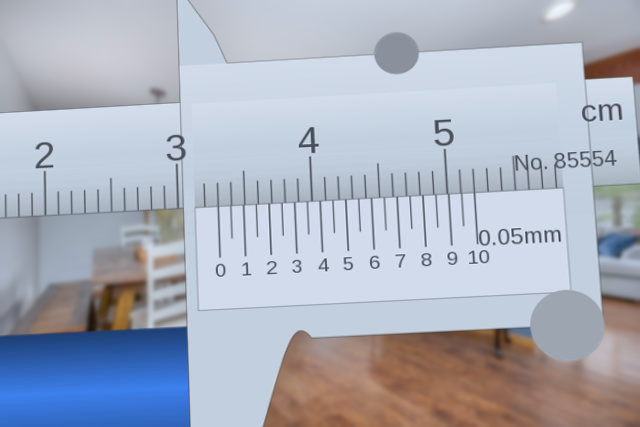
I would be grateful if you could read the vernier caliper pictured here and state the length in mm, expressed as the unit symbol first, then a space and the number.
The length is mm 33.0
